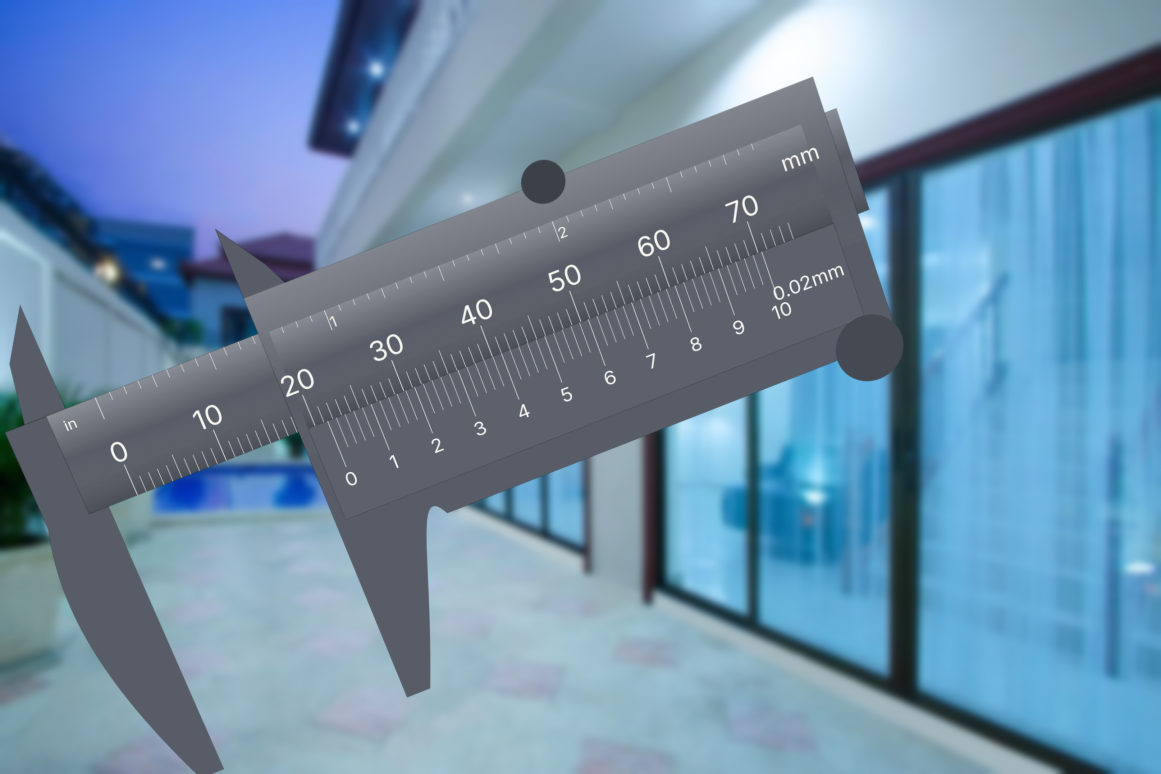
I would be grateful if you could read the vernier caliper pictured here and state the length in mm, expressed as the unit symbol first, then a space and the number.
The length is mm 21.4
